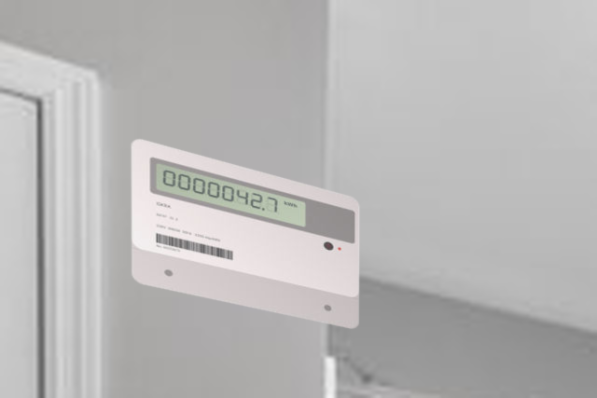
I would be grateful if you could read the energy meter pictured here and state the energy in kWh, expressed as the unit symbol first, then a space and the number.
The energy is kWh 42.7
